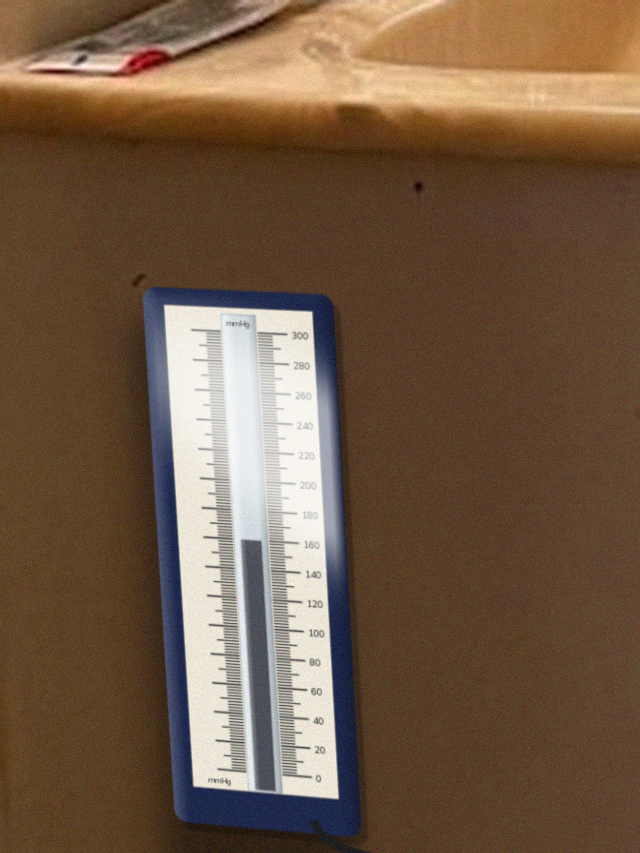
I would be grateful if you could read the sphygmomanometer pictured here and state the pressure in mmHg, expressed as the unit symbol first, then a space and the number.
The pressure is mmHg 160
